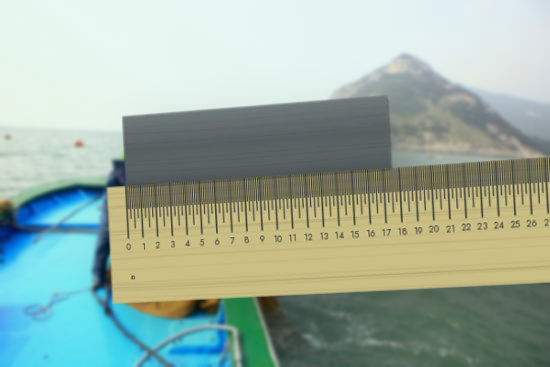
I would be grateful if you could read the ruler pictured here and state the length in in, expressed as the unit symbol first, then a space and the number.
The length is in 17.5
